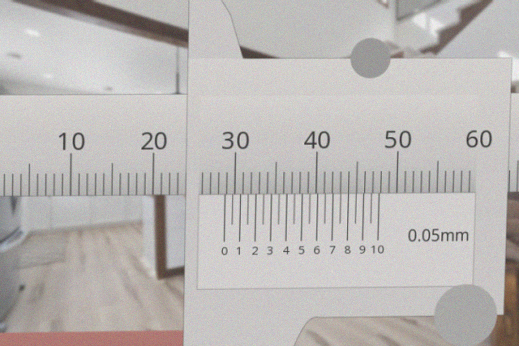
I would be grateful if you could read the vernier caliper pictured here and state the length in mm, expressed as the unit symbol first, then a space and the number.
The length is mm 28.8
